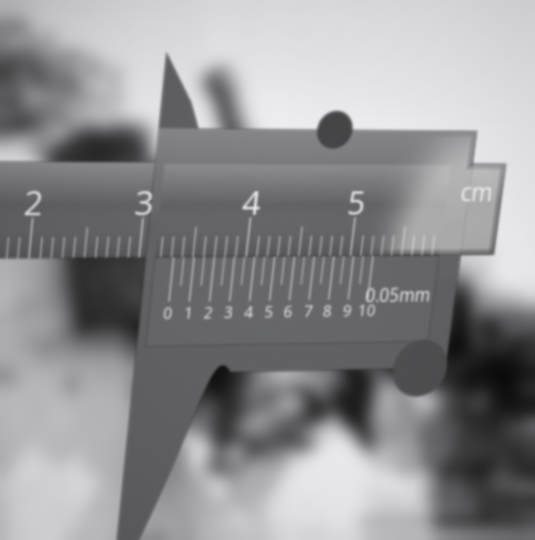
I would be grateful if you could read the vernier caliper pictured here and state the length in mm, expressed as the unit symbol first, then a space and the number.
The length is mm 33.2
